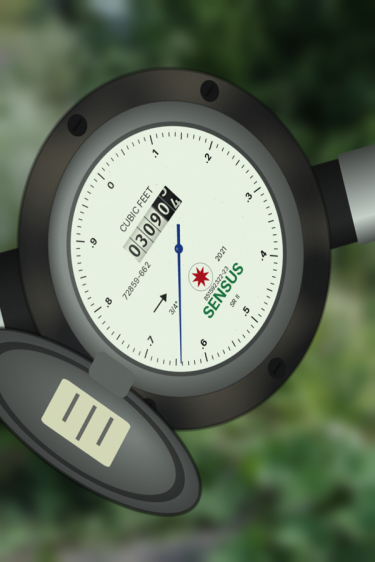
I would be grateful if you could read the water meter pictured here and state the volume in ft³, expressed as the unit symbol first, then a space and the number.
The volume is ft³ 30903.64
